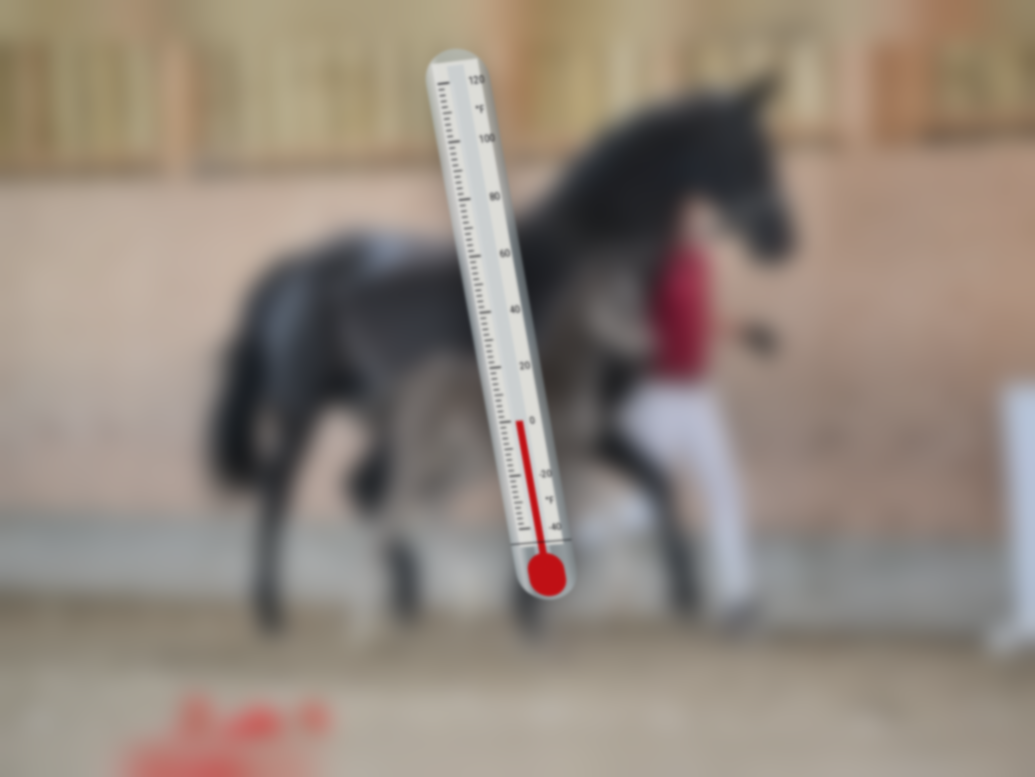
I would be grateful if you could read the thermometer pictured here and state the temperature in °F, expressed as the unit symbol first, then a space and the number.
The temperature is °F 0
